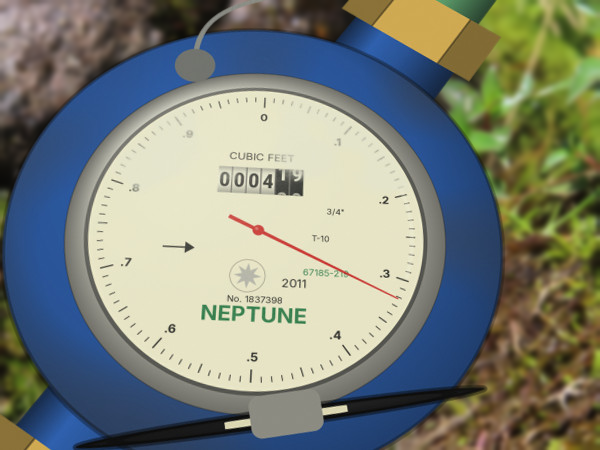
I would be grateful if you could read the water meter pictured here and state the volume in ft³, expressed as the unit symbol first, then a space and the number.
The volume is ft³ 419.32
